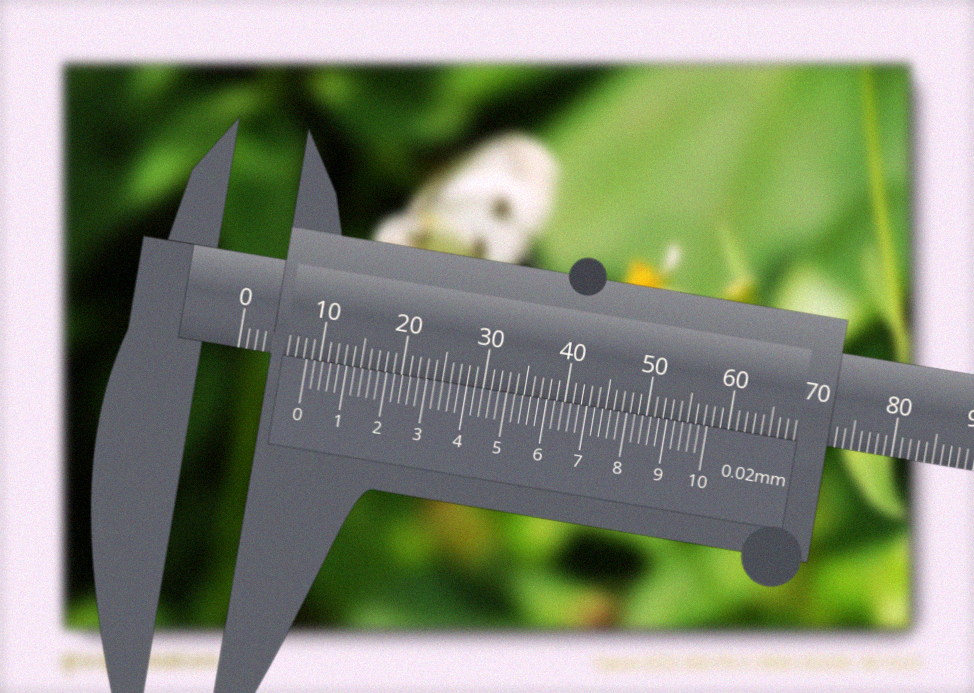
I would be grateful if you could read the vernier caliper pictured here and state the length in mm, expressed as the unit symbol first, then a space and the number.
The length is mm 8.4
